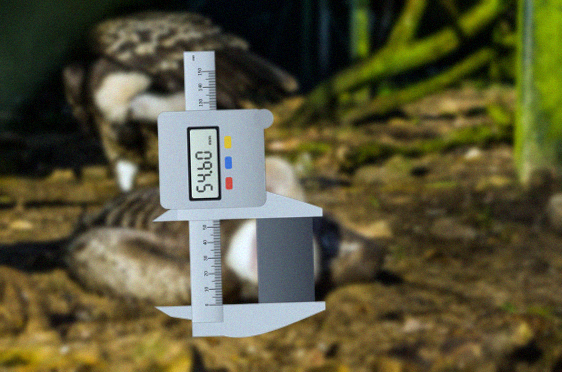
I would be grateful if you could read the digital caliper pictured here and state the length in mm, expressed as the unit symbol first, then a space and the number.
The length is mm 54.60
